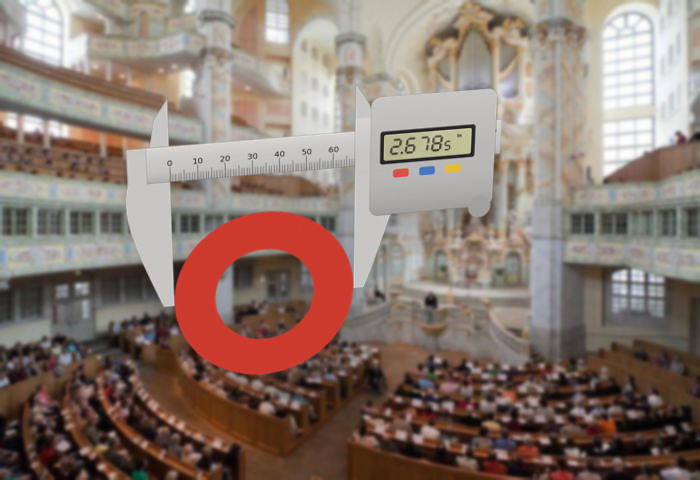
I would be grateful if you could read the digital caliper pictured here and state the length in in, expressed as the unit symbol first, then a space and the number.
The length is in 2.6785
